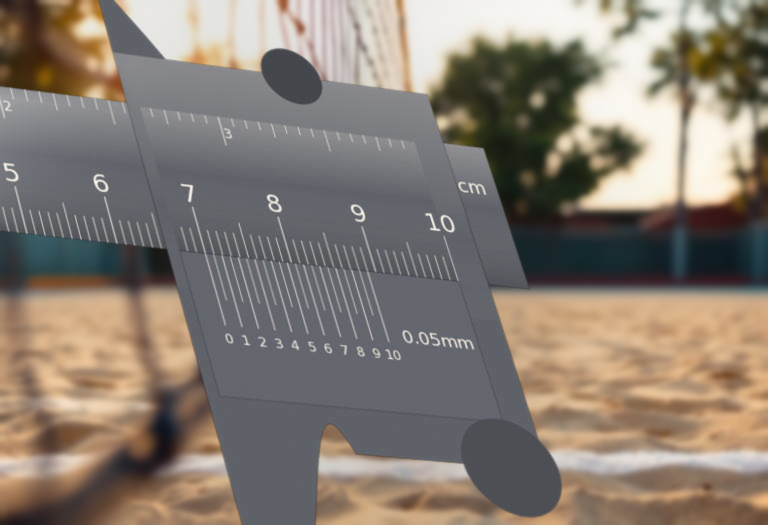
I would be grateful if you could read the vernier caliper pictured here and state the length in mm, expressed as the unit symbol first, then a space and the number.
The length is mm 70.0
